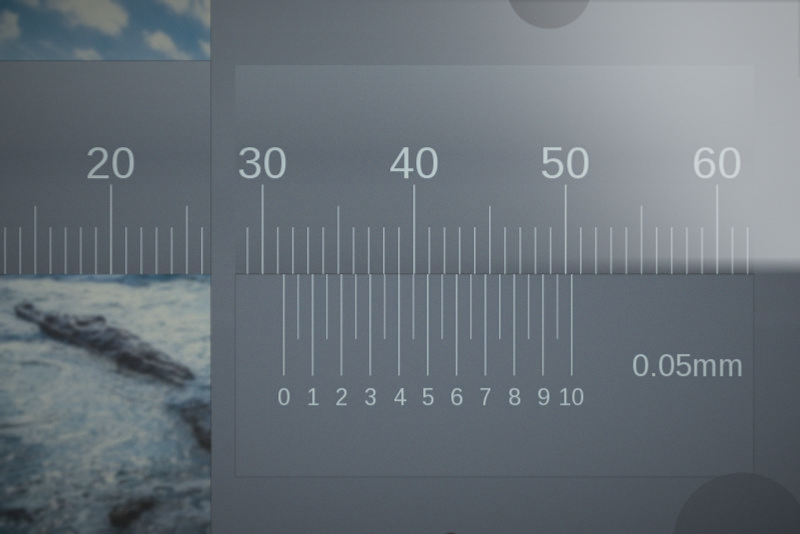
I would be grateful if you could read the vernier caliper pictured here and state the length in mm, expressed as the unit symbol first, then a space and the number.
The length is mm 31.4
